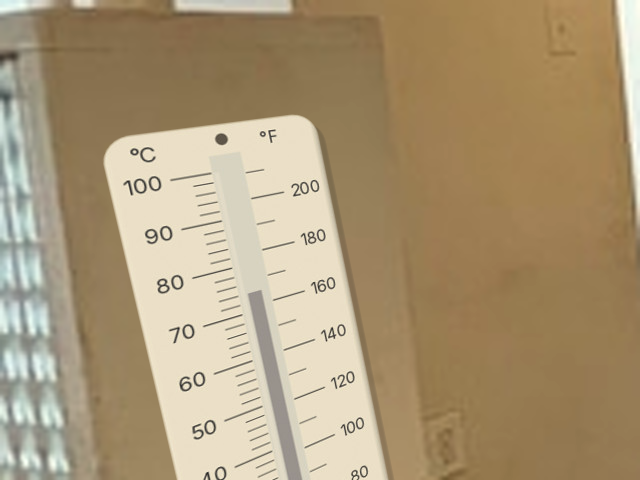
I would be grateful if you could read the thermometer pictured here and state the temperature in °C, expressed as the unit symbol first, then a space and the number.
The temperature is °C 74
